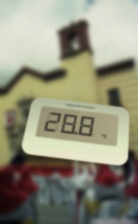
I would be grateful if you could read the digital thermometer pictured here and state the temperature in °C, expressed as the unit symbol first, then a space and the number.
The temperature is °C 28.8
